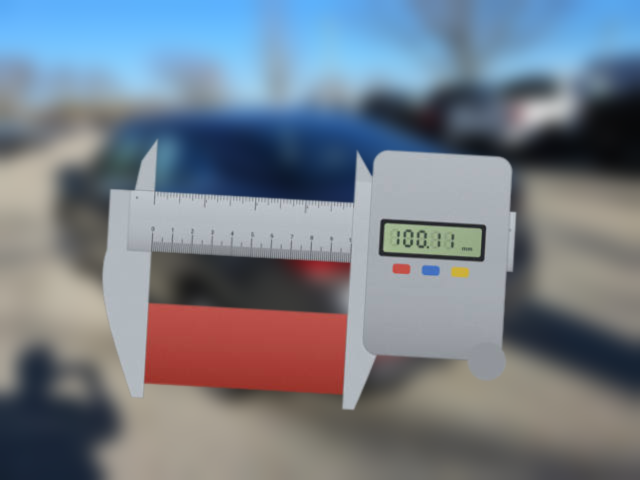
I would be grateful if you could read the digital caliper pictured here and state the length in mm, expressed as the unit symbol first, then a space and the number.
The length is mm 100.11
